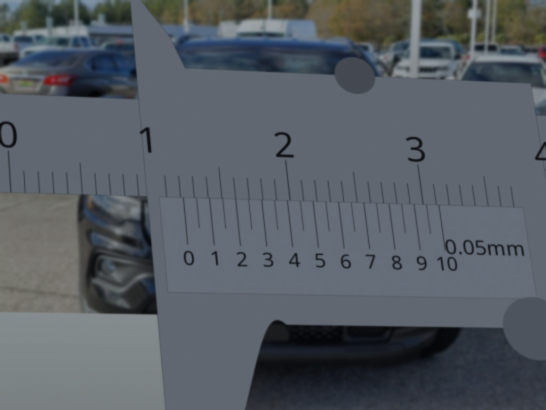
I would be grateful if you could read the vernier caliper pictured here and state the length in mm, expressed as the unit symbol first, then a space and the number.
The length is mm 12.2
